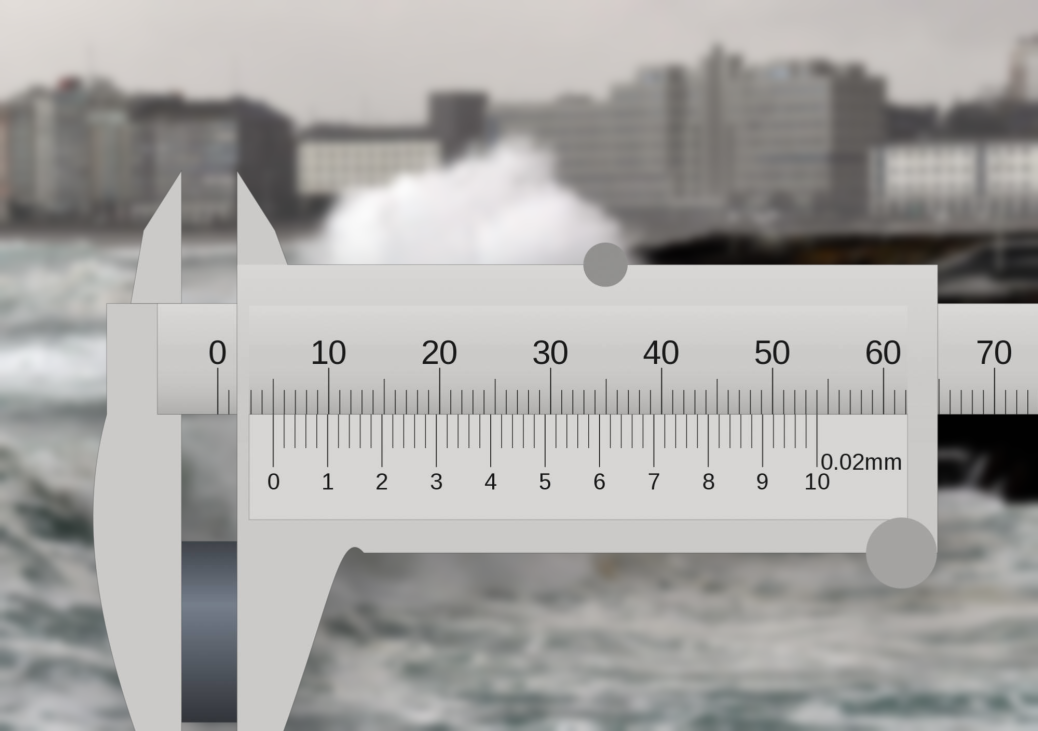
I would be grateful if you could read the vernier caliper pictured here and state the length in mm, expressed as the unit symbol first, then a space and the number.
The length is mm 5.0
